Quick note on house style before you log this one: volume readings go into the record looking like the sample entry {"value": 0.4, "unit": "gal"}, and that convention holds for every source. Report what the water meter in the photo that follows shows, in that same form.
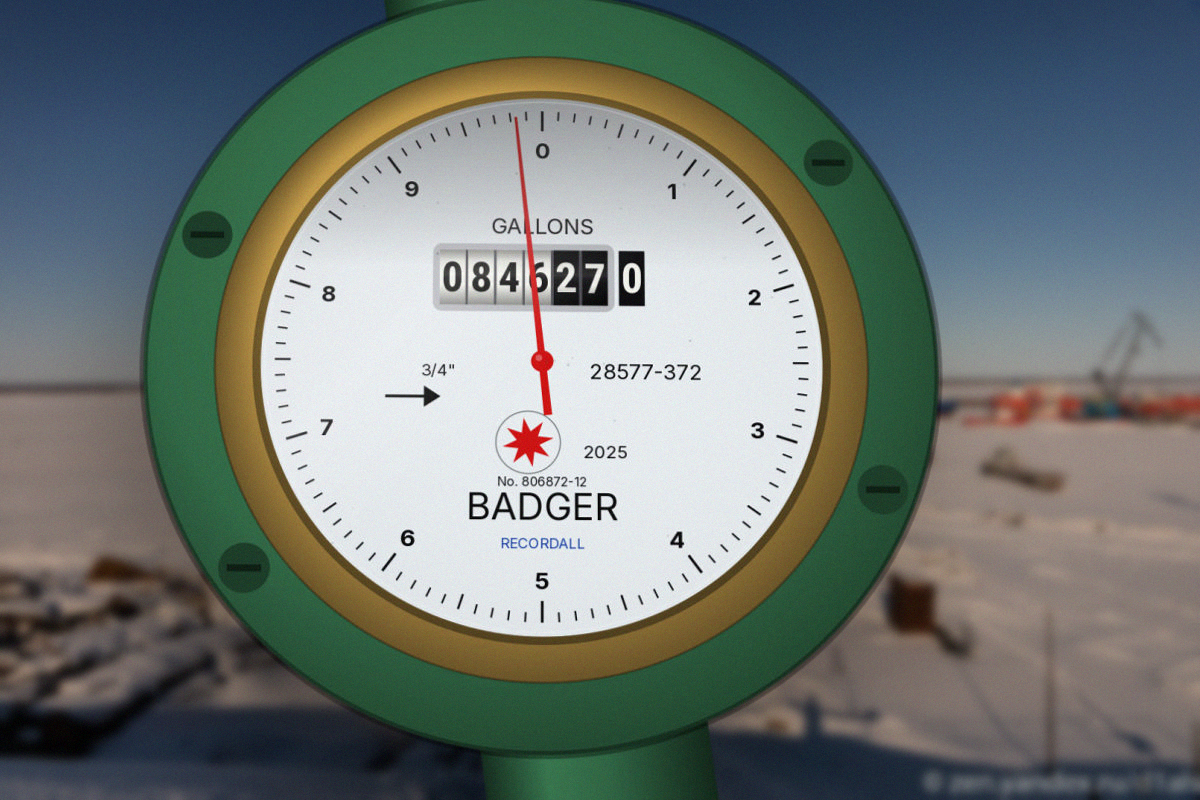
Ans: {"value": 846269.8, "unit": "gal"}
